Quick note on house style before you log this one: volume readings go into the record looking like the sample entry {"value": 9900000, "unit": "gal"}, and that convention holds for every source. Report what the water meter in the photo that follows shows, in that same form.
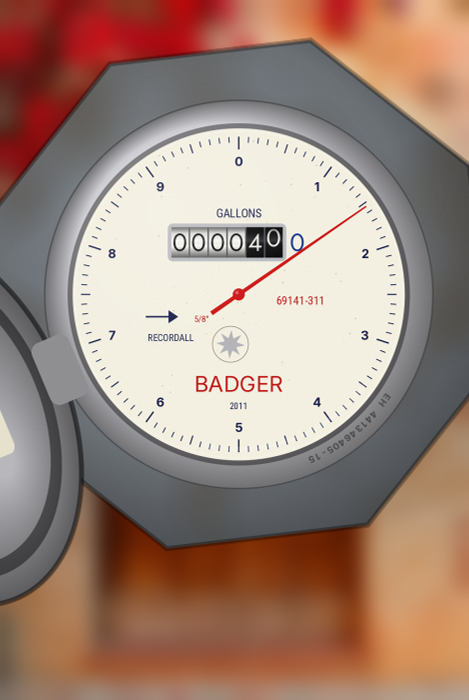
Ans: {"value": 401.5, "unit": "gal"}
